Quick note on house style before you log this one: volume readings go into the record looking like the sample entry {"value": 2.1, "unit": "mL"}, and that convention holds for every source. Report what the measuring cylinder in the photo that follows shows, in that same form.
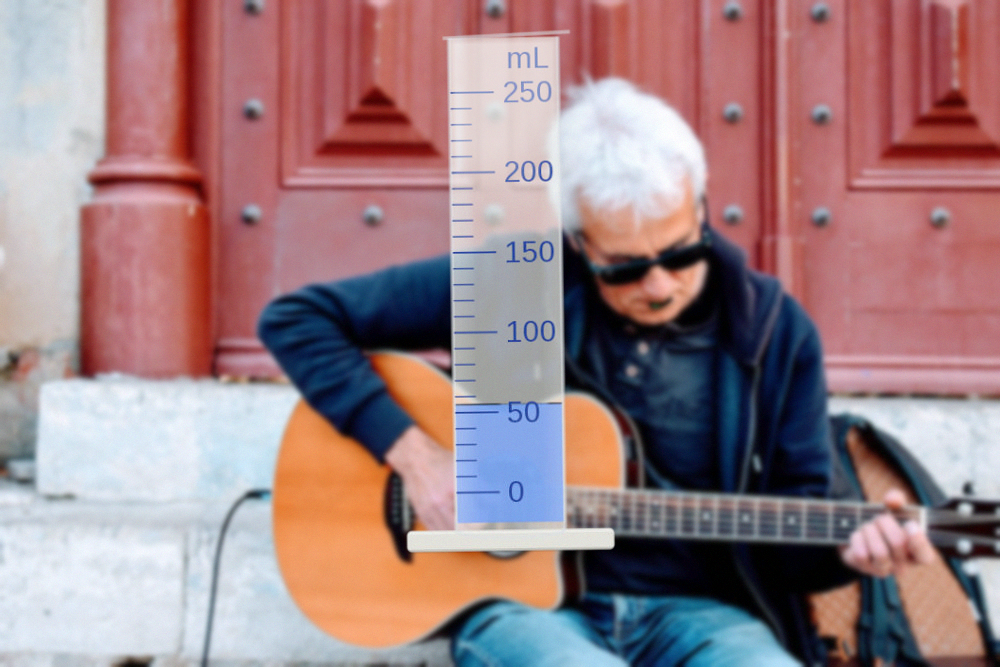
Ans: {"value": 55, "unit": "mL"}
